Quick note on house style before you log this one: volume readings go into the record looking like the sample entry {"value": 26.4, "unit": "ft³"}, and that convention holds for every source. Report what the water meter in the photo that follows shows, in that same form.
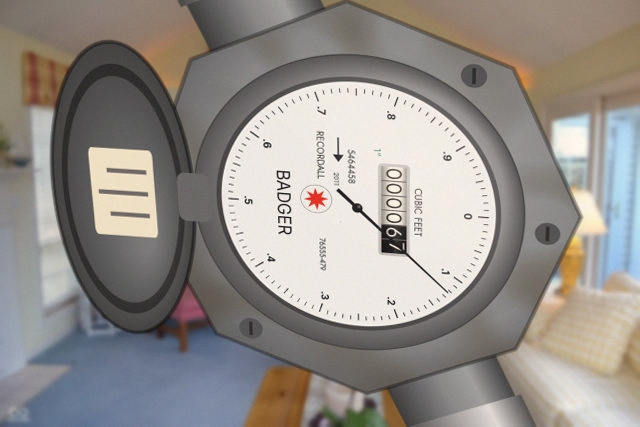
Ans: {"value": 67.12, "unit": "ft³"}
